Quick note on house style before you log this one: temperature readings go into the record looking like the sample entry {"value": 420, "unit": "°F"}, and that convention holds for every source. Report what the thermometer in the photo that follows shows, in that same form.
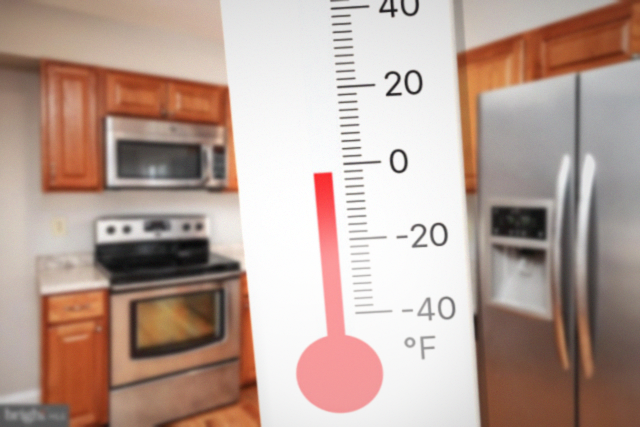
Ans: {"value": -2, "unit": "°F"}
